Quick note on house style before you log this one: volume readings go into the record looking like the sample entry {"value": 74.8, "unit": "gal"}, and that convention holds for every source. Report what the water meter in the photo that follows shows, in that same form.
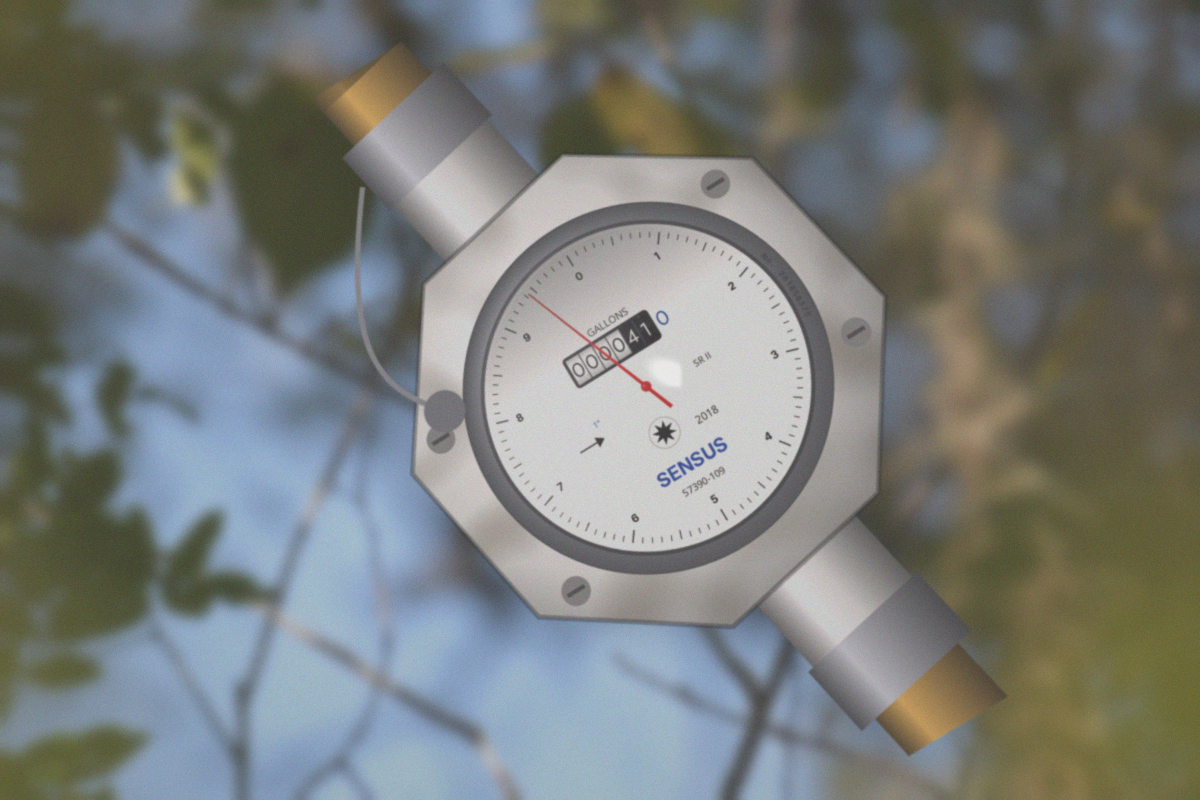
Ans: {"value": 409.4, "unit": "gal"}
